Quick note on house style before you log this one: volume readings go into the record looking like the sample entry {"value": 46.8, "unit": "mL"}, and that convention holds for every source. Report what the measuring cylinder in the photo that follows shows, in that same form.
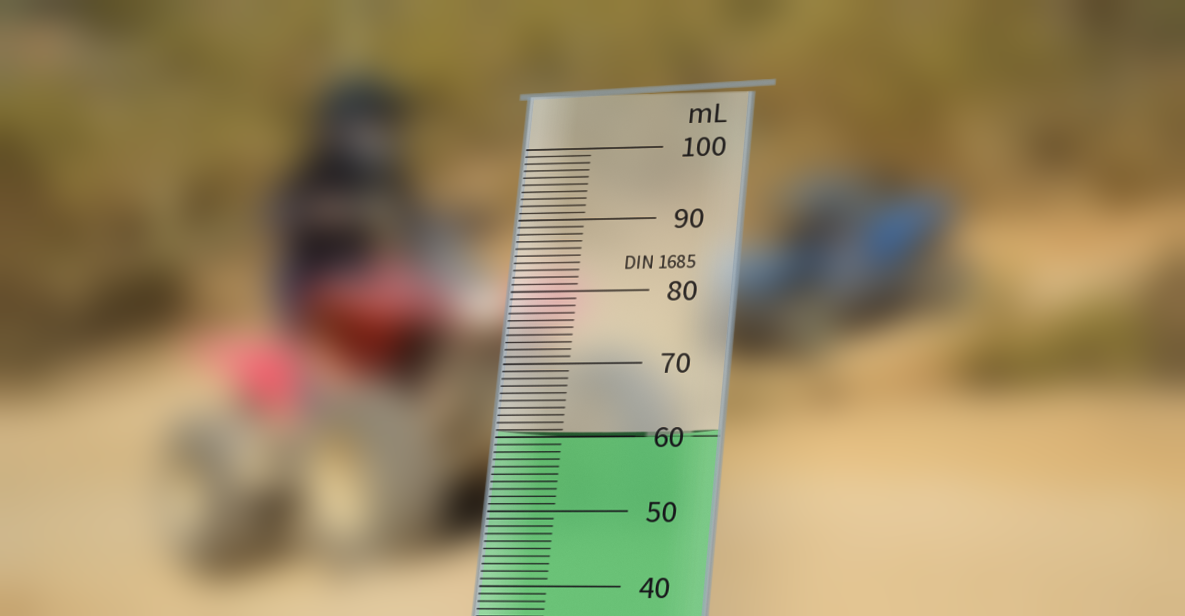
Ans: {"value": 60, "unit": "mL"}
